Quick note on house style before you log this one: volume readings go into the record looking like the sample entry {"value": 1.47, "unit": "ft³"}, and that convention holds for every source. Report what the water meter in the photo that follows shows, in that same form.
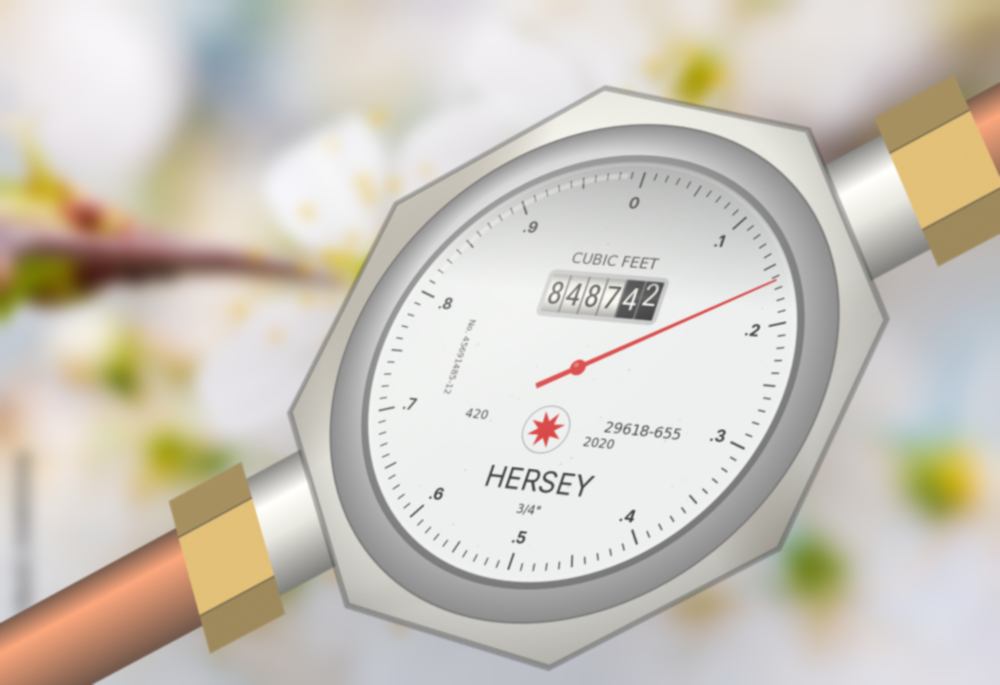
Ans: {"value": 848742.16, "unit": "ft³"}
